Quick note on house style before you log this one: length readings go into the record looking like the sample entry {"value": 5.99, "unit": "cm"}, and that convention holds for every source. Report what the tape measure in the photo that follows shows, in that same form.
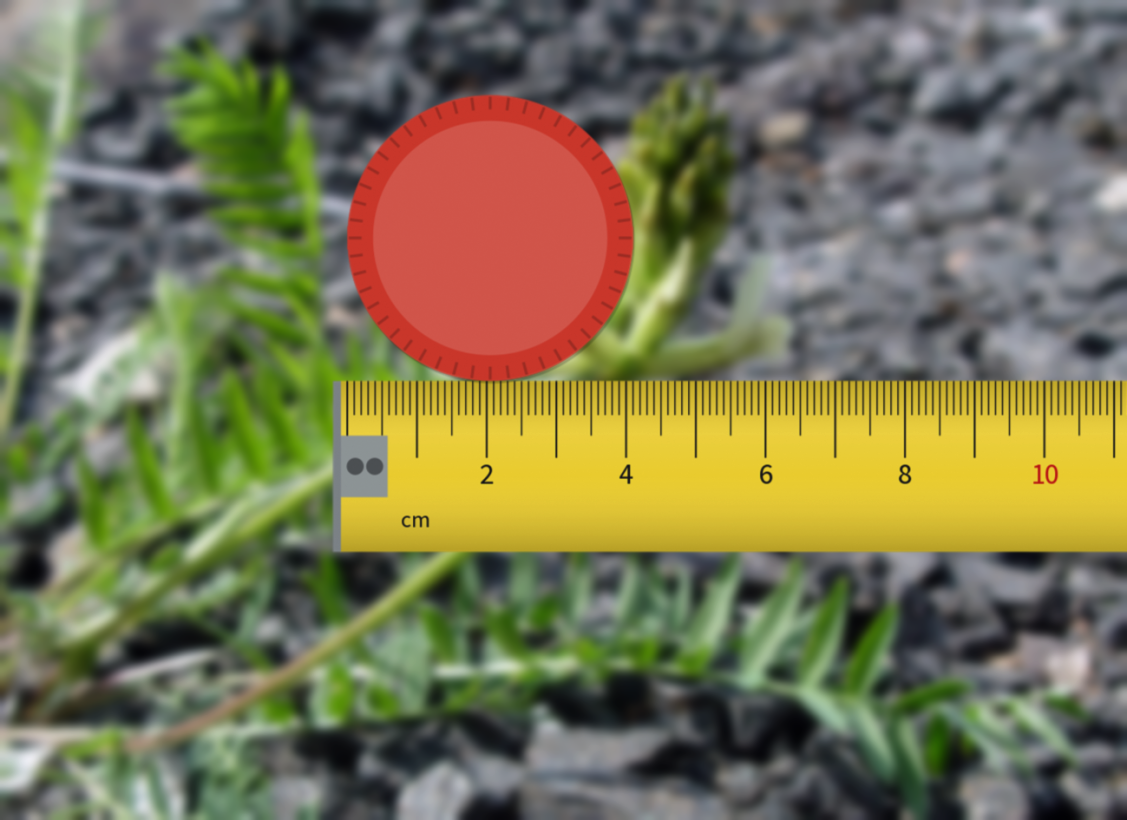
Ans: {"value": 4.1, "unit": "cm"}
